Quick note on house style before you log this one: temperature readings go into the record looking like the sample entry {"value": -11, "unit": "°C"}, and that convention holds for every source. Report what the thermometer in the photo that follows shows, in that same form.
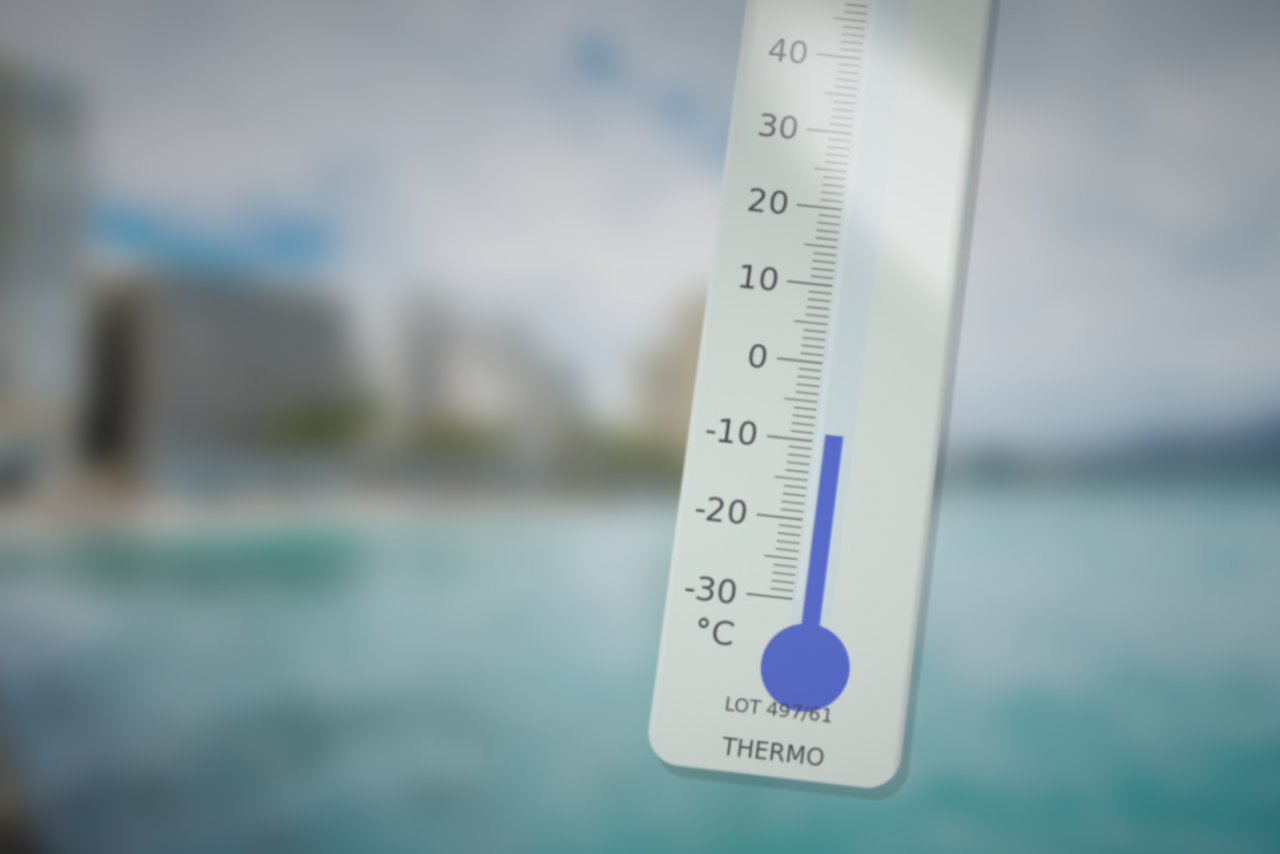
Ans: {"value": -9, "unit": "°C"}
